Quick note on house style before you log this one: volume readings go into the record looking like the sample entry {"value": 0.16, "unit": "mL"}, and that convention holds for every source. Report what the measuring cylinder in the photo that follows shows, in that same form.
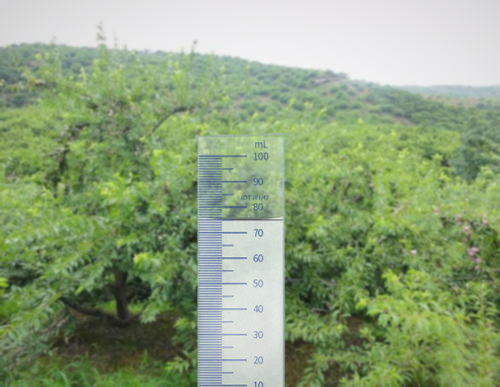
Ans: {"value": 75, "unit": "mL"}
